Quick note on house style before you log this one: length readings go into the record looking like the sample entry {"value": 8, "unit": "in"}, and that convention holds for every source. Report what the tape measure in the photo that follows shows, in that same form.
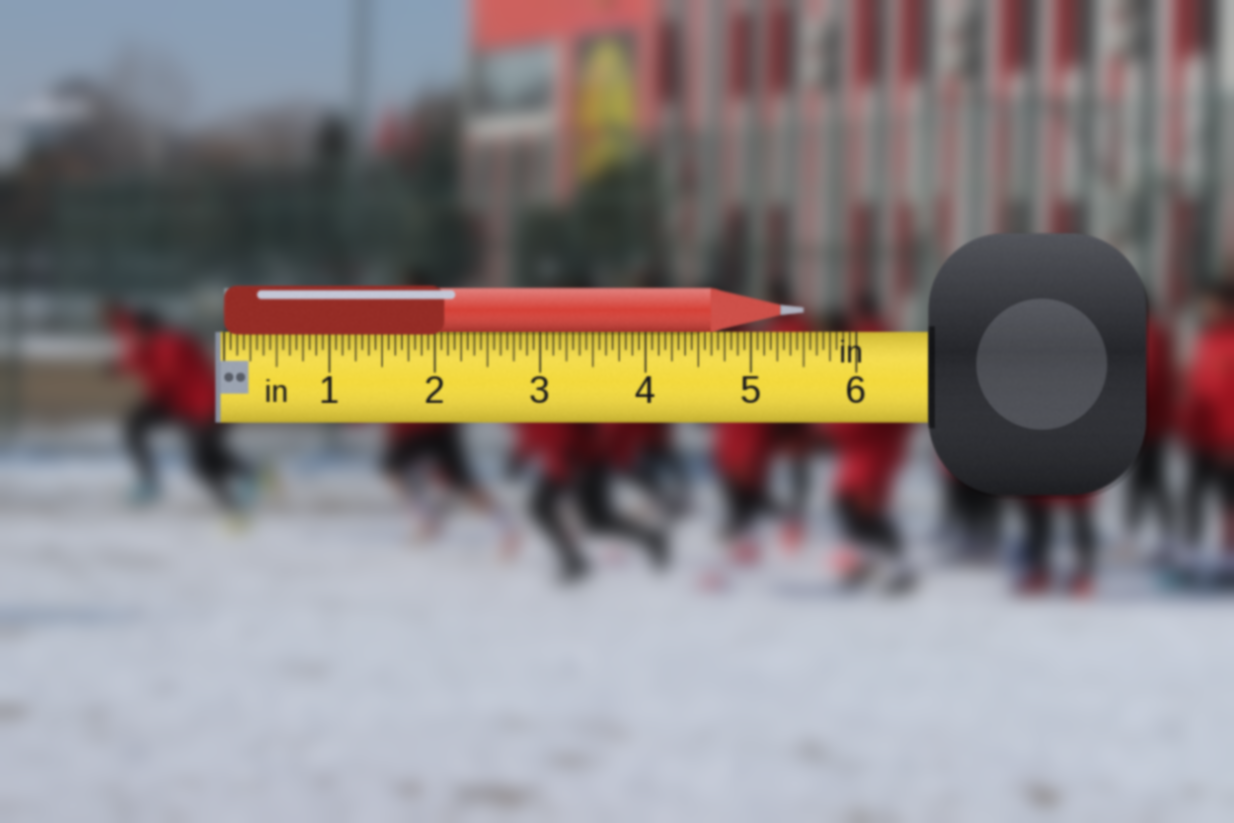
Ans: {"value": 5.5, "unit": "in"}
